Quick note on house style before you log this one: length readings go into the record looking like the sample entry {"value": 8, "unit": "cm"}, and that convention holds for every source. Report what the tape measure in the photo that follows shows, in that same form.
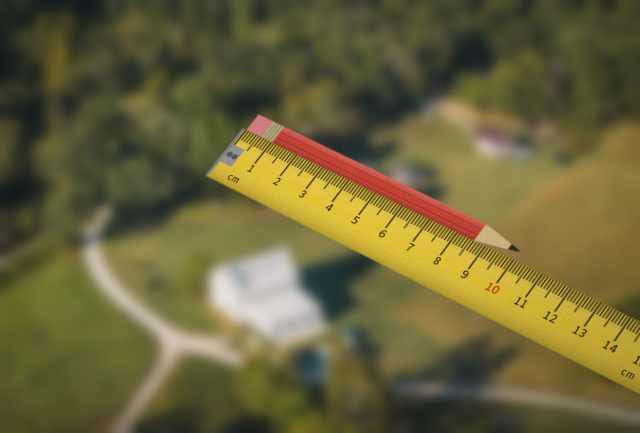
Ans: {"value": 10, "unit": "cm"}
